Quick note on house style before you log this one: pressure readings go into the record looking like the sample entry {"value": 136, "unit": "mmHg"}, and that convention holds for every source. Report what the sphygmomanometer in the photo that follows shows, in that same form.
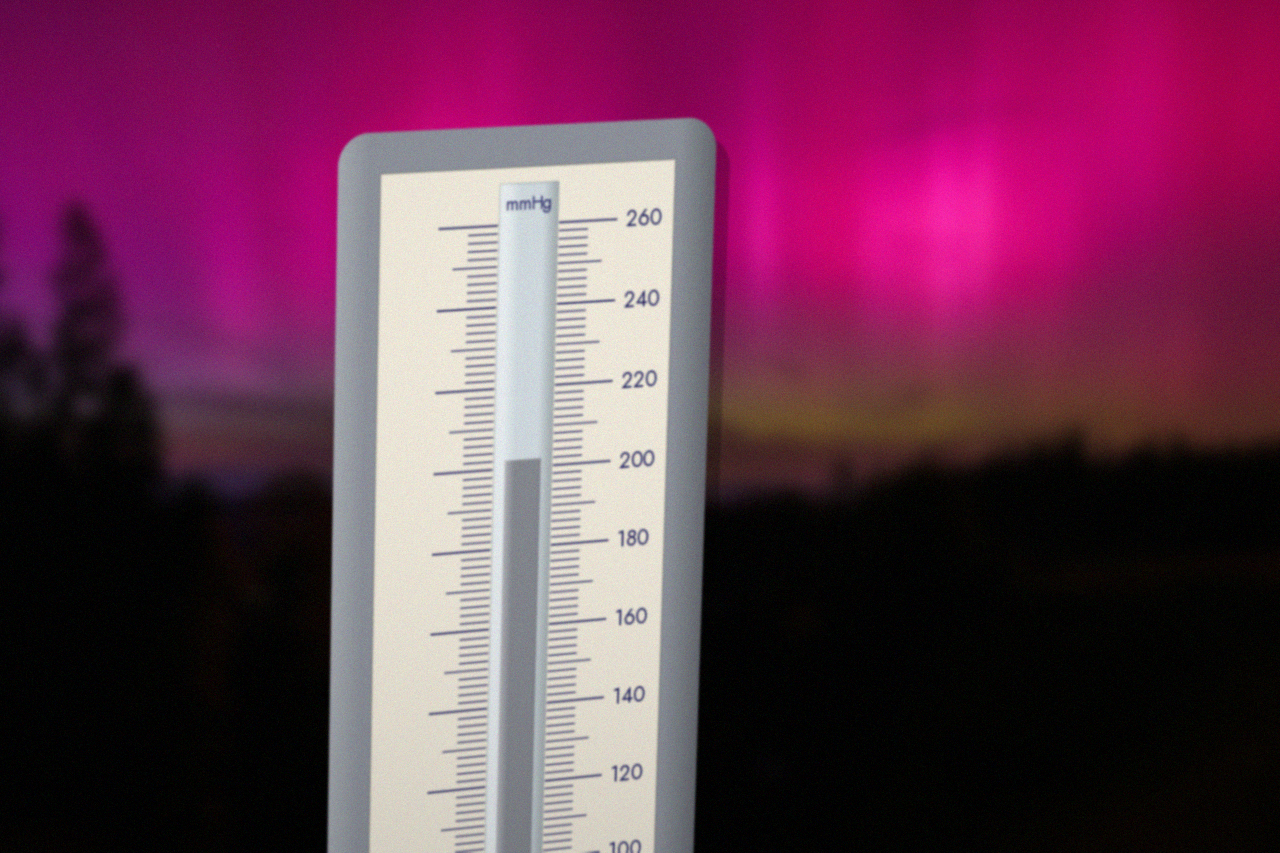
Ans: {"value": 202, "unit": "mmHg"}
